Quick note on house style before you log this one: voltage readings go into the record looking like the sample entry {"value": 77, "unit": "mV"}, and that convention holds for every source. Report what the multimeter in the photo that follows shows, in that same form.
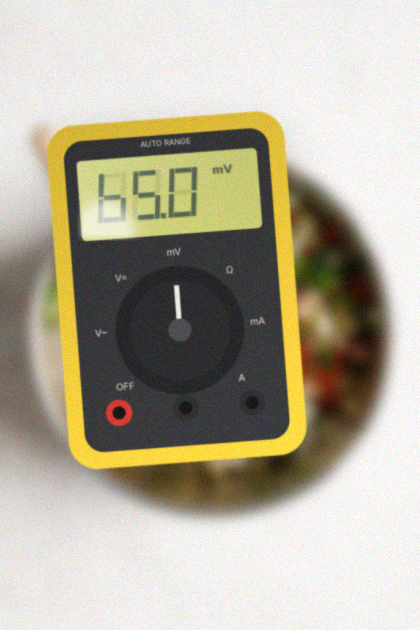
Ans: {"value": 65.0, "unit": "mV"}
